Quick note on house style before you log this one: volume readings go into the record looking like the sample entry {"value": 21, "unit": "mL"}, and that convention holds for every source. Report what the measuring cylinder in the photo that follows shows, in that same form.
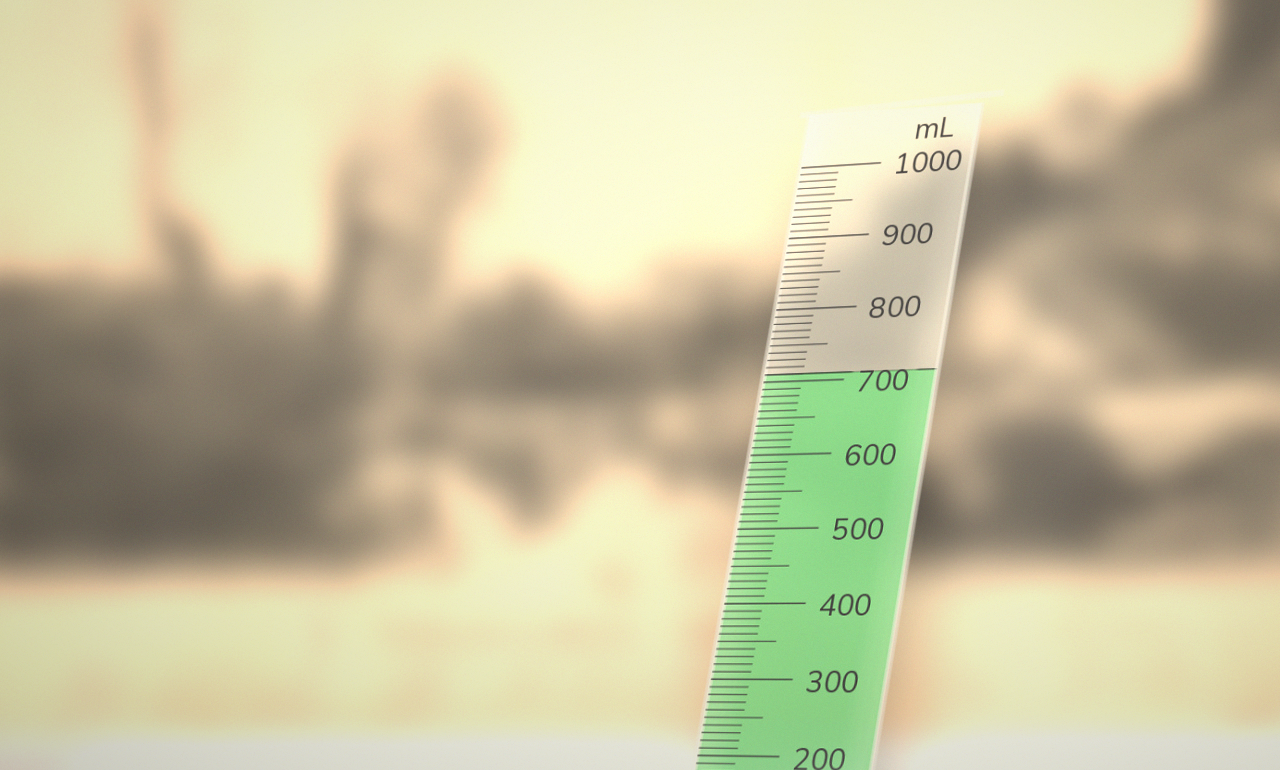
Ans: {"value": 710, "unit": "mL"}
